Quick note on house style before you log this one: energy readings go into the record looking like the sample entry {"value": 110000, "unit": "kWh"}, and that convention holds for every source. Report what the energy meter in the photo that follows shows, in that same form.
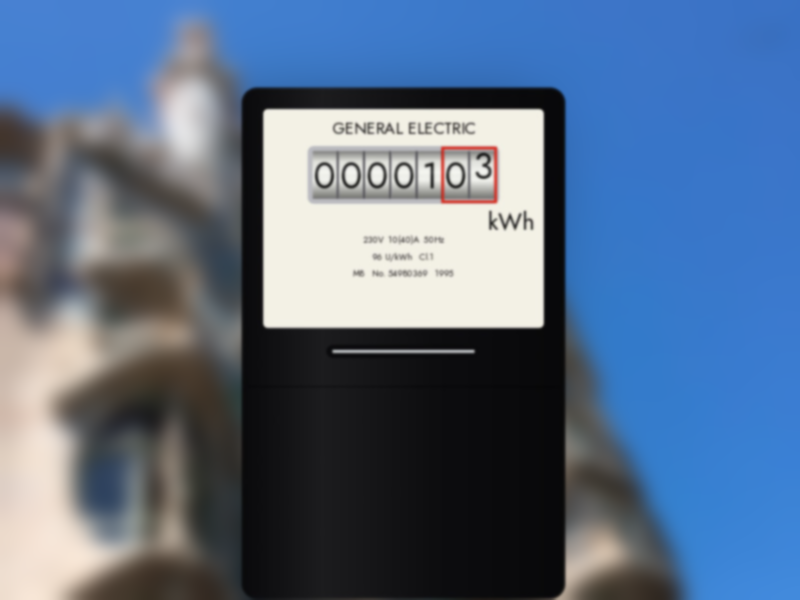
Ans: {"value": 1.03, "unit": "kWh"}
